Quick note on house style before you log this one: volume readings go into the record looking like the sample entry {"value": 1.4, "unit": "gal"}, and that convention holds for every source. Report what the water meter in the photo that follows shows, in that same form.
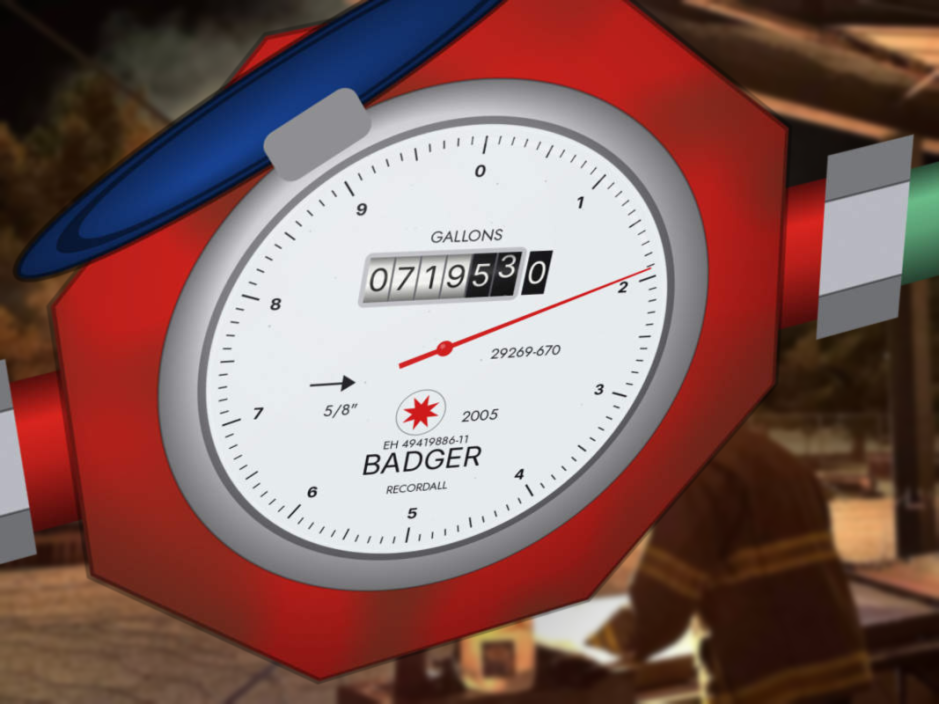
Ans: {"value": 719531.9, "unit": "gal"}
